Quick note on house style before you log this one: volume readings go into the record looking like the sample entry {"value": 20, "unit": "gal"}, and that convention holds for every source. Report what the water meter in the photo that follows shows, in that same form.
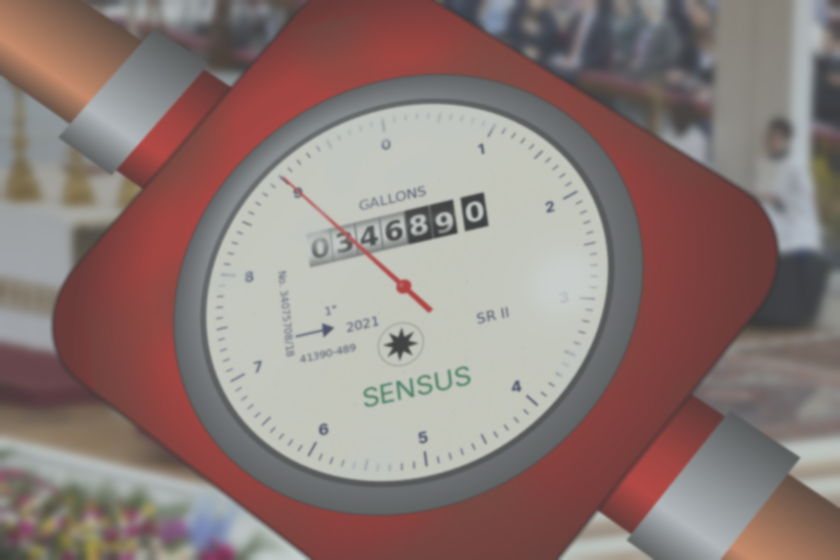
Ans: {"value": 346889.0, "unit": "gal"}
